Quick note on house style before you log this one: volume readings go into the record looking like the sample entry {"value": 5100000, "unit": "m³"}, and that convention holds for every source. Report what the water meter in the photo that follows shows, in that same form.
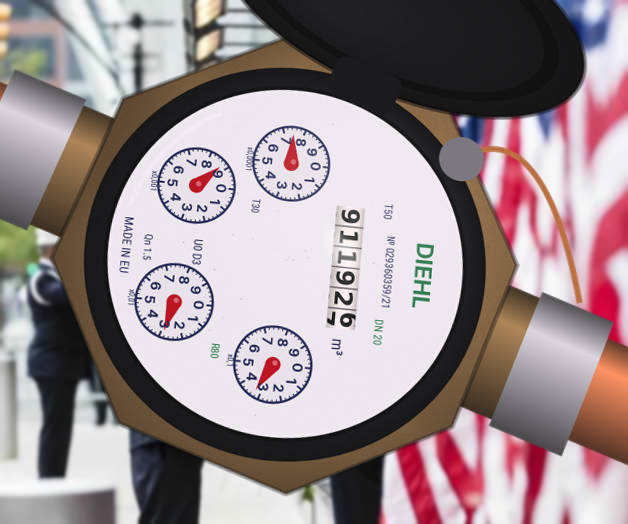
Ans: {"value": 911926.3287, "unit": "m³"}
